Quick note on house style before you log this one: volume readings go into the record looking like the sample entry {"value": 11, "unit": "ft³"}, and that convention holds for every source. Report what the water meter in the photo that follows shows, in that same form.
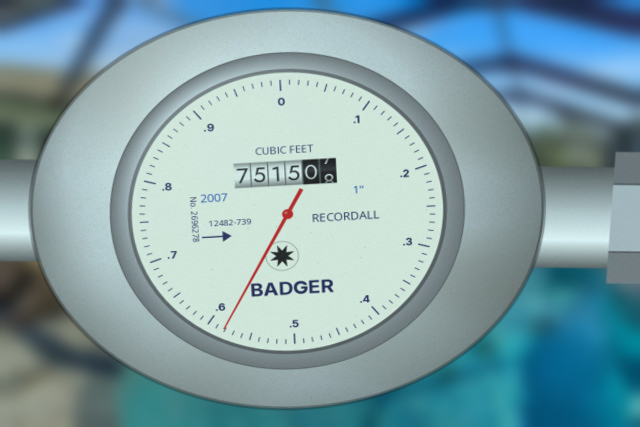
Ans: {"value": 751507.58, "unit": "ft³"}
